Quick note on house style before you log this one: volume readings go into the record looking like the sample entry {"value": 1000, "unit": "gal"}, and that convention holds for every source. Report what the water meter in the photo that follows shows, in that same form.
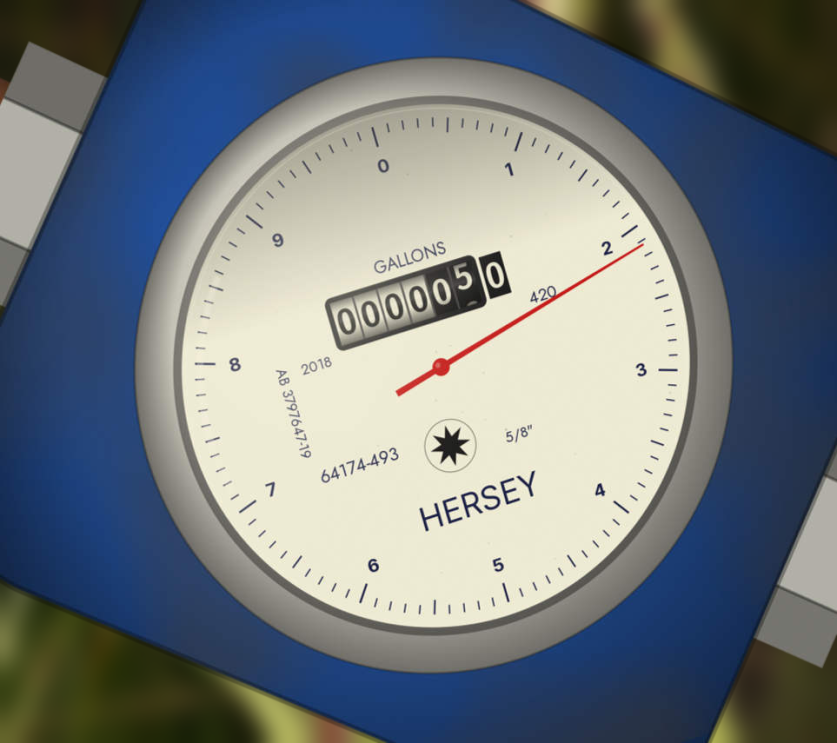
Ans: {"value": 52.1, "unit": "gal"}
